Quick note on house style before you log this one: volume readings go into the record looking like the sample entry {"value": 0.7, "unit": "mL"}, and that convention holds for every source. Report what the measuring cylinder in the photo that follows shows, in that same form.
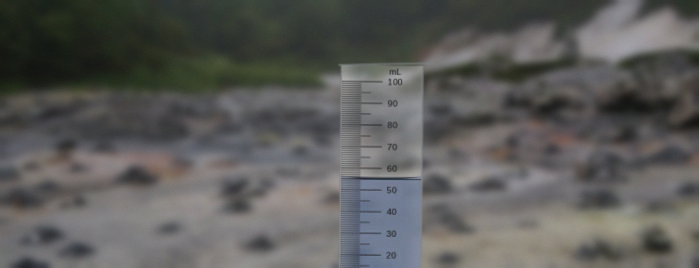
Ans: {"value": 55, "unit": "mL"}
